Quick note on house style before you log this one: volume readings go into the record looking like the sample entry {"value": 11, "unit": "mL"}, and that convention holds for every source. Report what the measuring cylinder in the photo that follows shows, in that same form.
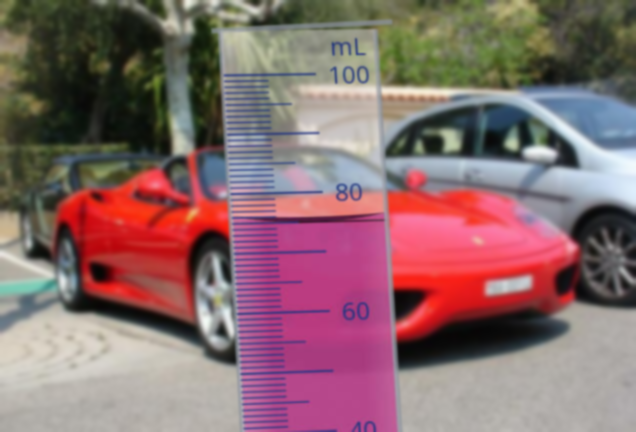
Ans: {"value": 75, "unit": "mL"}
